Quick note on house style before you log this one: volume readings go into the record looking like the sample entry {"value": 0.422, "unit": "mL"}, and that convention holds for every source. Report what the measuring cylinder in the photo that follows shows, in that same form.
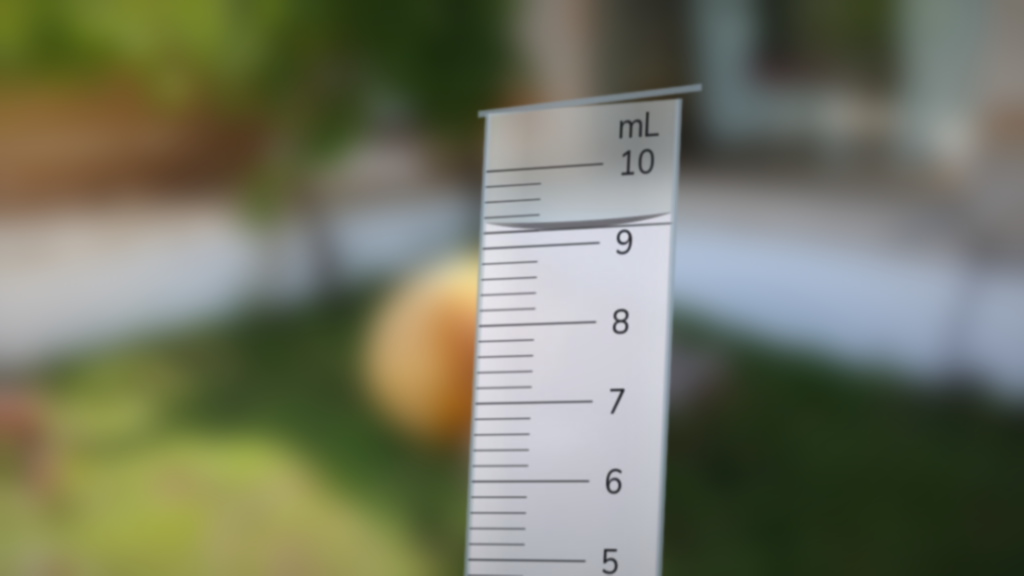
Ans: {"value": 9.2, "unit": "mL"}
